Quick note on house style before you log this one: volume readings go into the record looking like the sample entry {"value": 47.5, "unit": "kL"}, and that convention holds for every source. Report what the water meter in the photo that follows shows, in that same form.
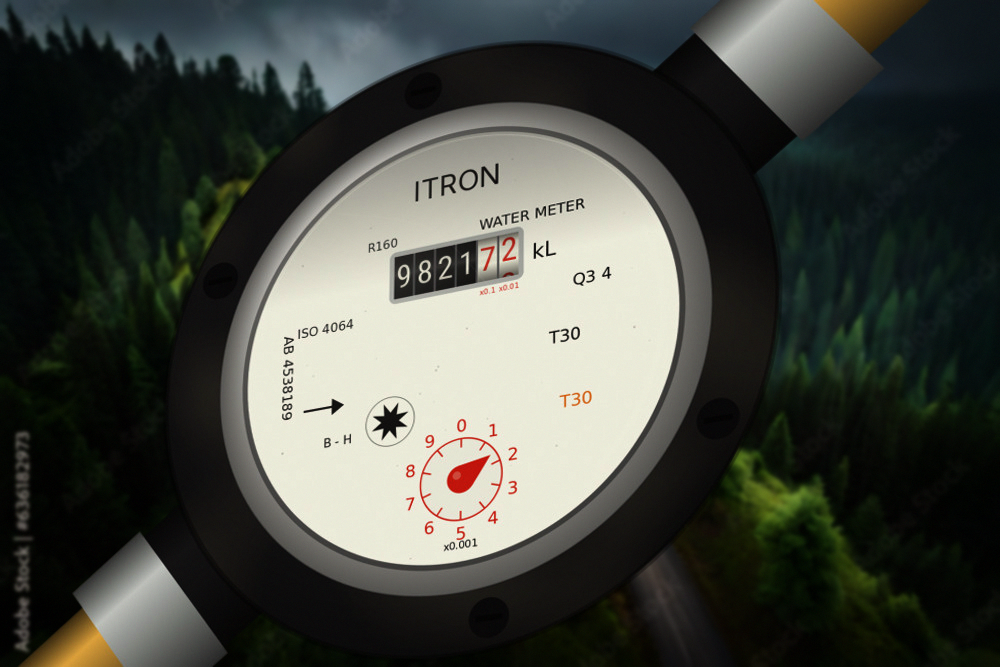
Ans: {"value": 9821.721, "unit": "kL"}
